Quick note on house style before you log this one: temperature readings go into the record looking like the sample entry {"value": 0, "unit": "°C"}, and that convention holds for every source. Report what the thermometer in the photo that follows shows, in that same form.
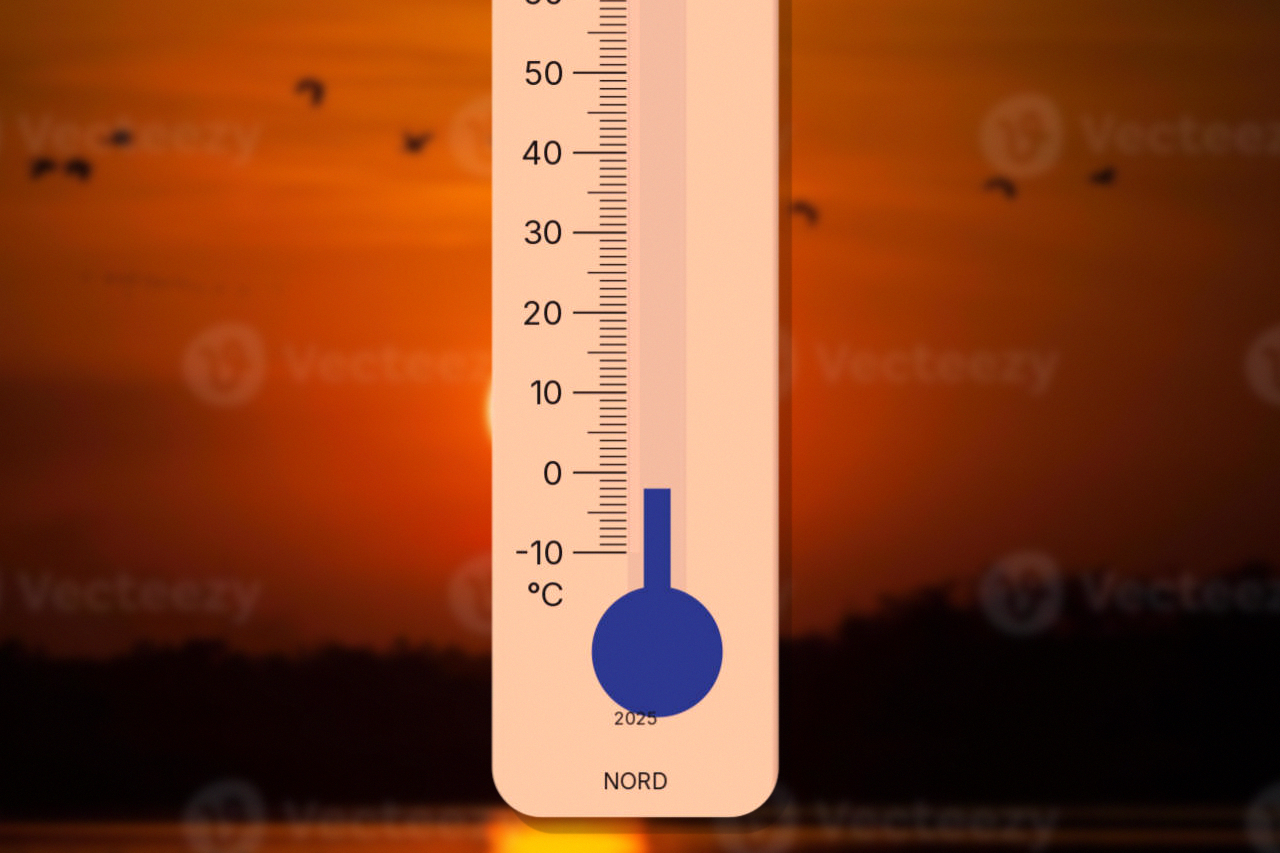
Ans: {"value": -2, "unit": "°C"}
